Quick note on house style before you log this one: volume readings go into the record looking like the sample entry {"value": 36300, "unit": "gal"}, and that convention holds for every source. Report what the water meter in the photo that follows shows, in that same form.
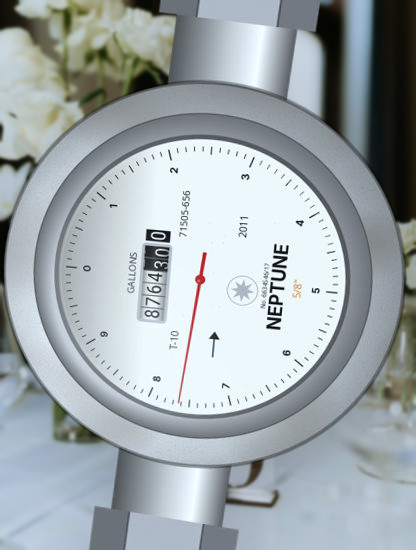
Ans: {"value": 8764297.6, "unit": "gal"}
